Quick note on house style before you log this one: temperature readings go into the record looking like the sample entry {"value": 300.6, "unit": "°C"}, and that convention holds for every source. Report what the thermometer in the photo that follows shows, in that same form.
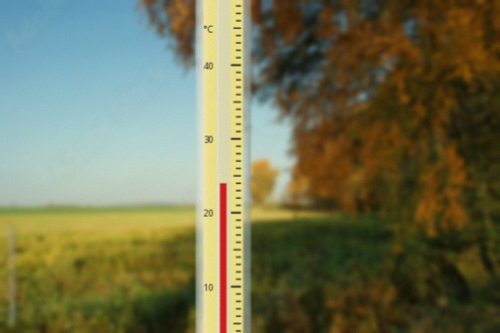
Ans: {"value": 24, "unit": "°C"}
